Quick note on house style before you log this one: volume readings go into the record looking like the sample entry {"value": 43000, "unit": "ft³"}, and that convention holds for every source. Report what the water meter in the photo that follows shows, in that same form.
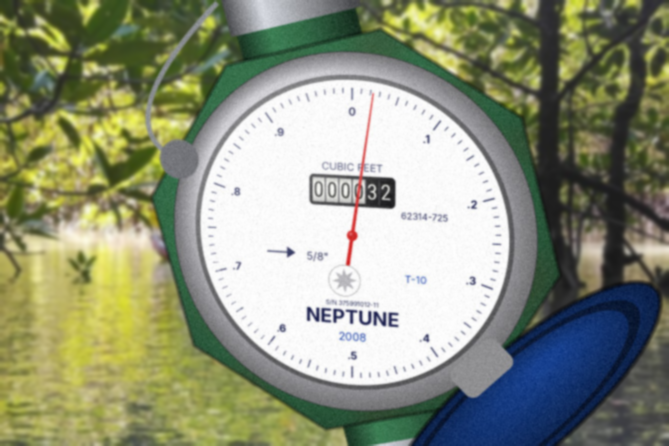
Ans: {"value": 32.02, "unit": "ft³"}
